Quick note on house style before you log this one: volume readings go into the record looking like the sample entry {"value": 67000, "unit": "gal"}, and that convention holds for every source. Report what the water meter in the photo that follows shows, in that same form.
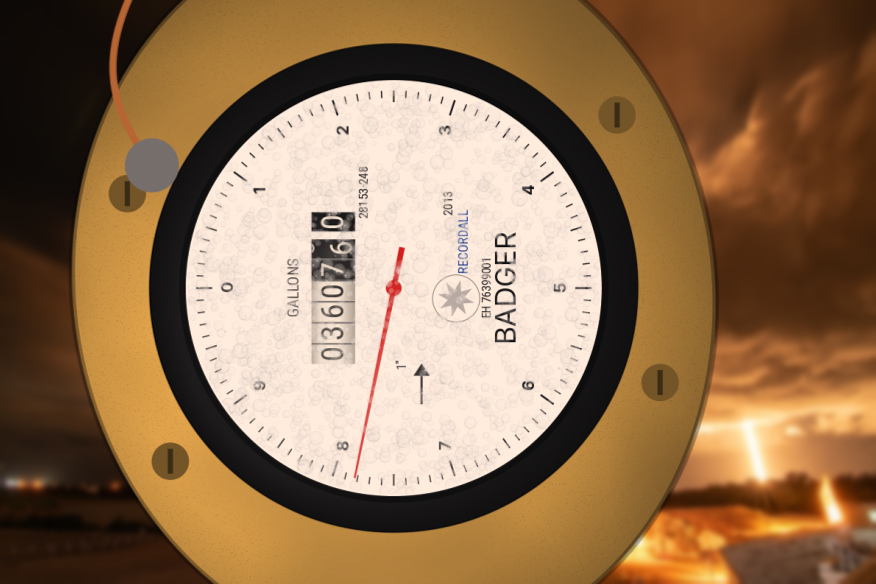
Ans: {"value": 360757.8, "unit": "gal"}
